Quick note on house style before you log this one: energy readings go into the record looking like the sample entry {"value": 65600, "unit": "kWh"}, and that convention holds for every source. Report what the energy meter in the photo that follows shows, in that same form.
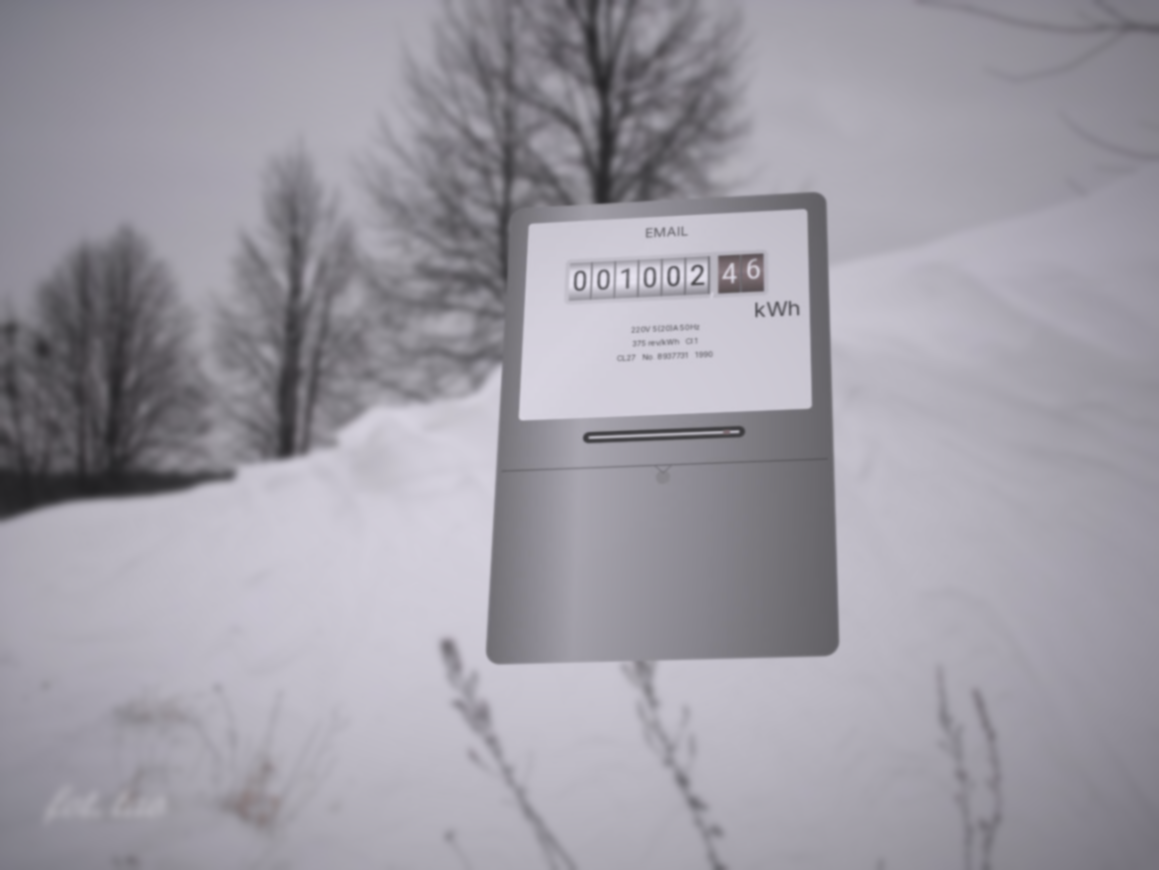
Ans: {"value": 1002.46, "unit": "kWh"}
